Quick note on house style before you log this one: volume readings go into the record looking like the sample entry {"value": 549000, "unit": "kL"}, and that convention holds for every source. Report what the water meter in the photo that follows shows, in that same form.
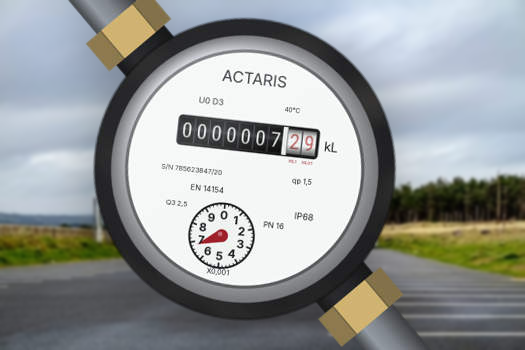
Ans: {"value": 7.296, "unit": "kL"}
